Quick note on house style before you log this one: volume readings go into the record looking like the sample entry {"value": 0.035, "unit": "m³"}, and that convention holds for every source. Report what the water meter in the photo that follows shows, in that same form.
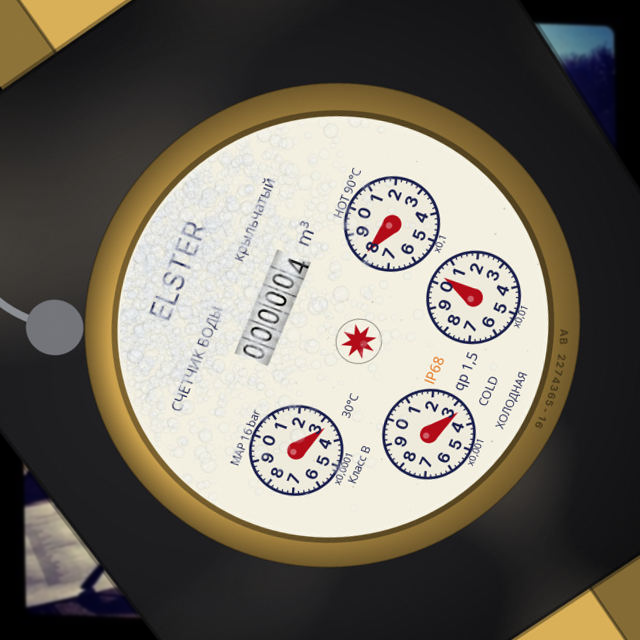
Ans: {"value": 3.8033, "unit": "m³"}
